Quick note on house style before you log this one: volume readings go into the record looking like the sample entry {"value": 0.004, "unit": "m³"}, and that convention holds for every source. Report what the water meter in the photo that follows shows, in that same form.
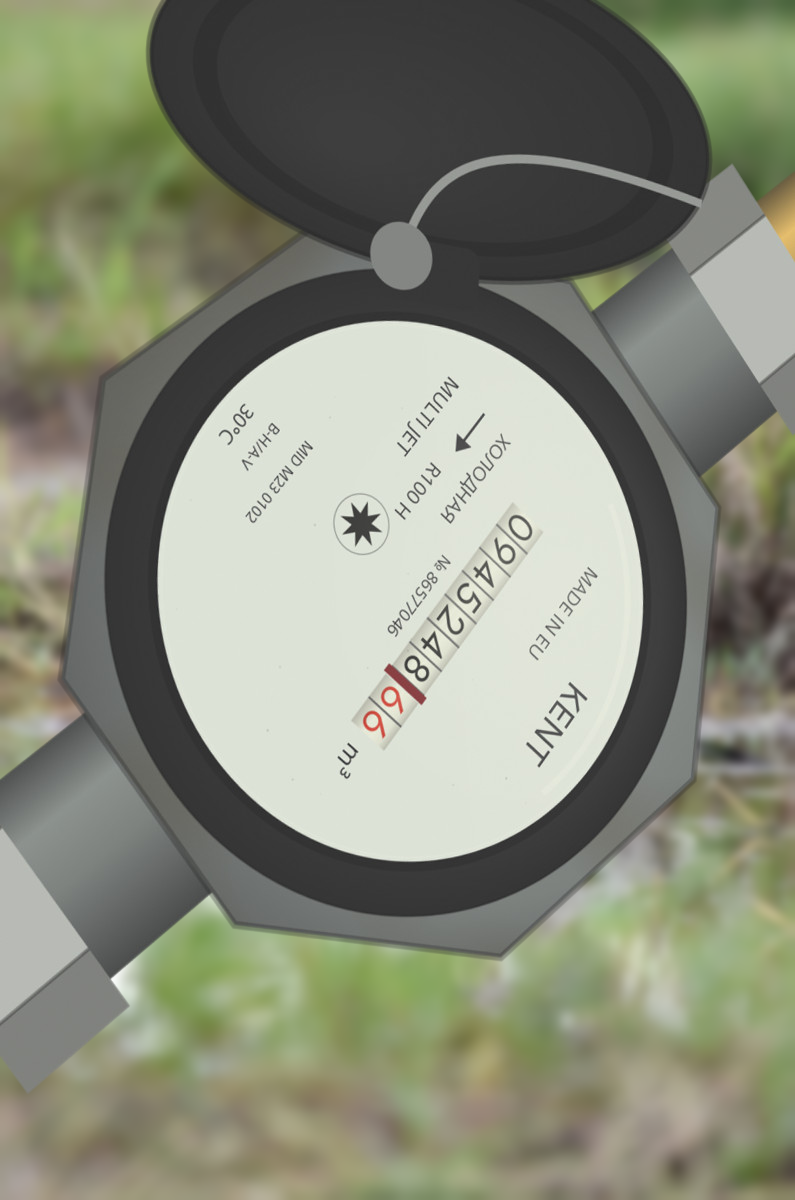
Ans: {"value": 945248.66, "unit": "m³"}
